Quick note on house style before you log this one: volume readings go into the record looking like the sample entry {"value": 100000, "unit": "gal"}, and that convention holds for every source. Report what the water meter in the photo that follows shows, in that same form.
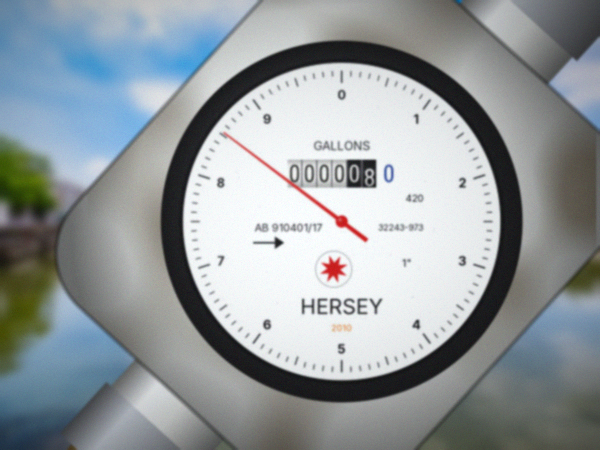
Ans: {"value": 78.5, "unit": "gal"}
